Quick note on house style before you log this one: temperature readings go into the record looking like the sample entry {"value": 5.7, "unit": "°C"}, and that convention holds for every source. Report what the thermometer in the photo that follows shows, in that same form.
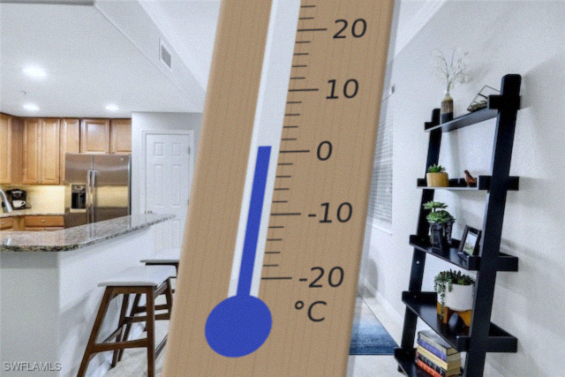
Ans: {"value": 1, "unit": "°C"}
